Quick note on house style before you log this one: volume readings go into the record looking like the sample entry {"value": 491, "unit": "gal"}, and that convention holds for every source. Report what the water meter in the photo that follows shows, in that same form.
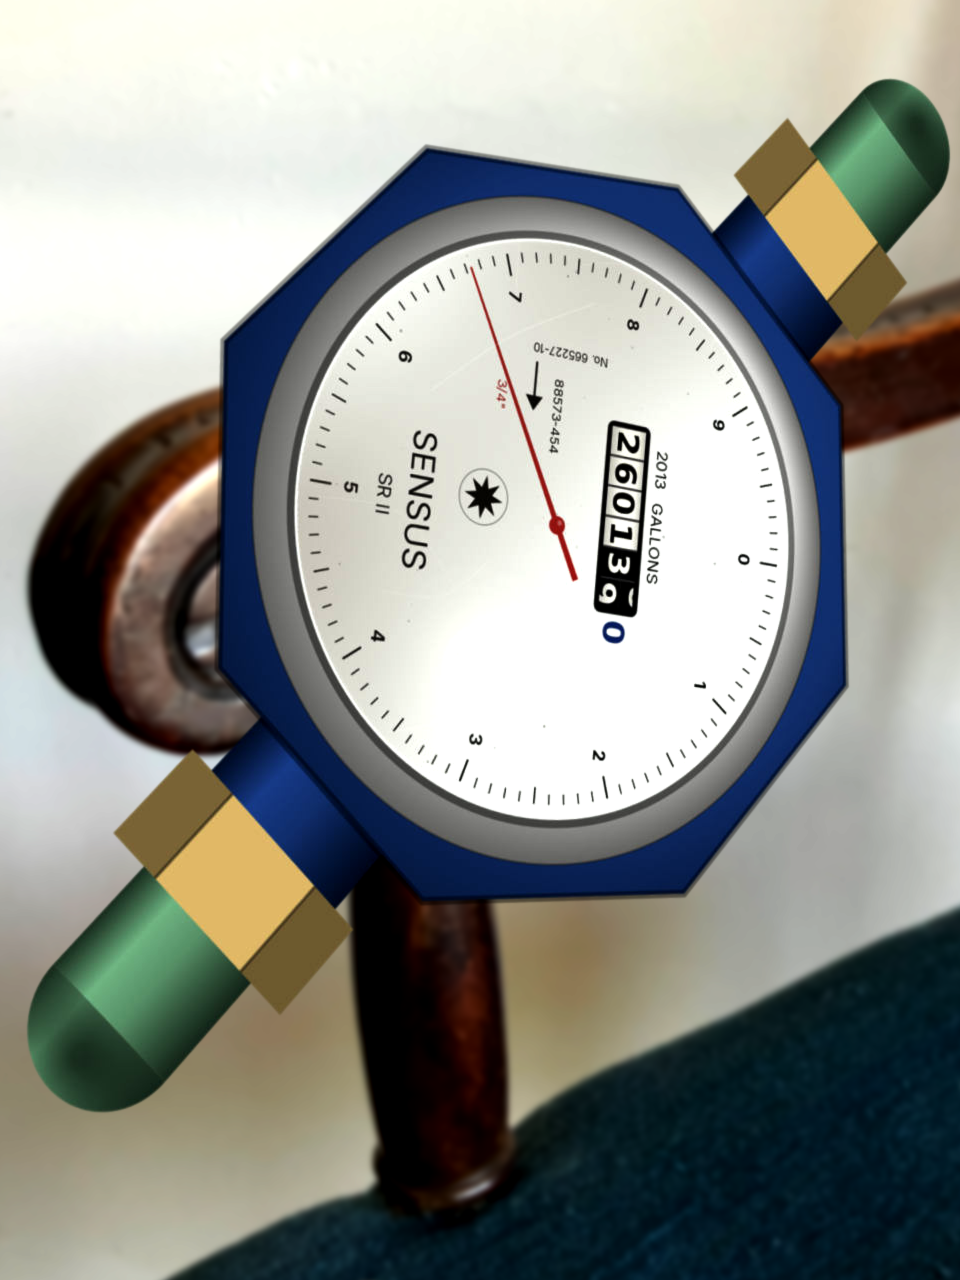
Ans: {"value": 2601386.7, "unit": "gal"}
